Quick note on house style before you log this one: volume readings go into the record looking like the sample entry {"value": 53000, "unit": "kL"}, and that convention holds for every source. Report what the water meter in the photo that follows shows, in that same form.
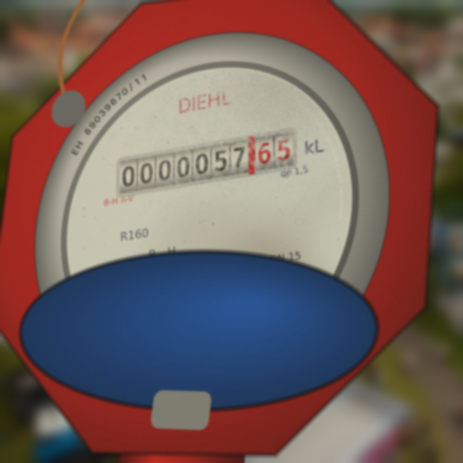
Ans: {"value": 57.65, "unit": "kL"}
